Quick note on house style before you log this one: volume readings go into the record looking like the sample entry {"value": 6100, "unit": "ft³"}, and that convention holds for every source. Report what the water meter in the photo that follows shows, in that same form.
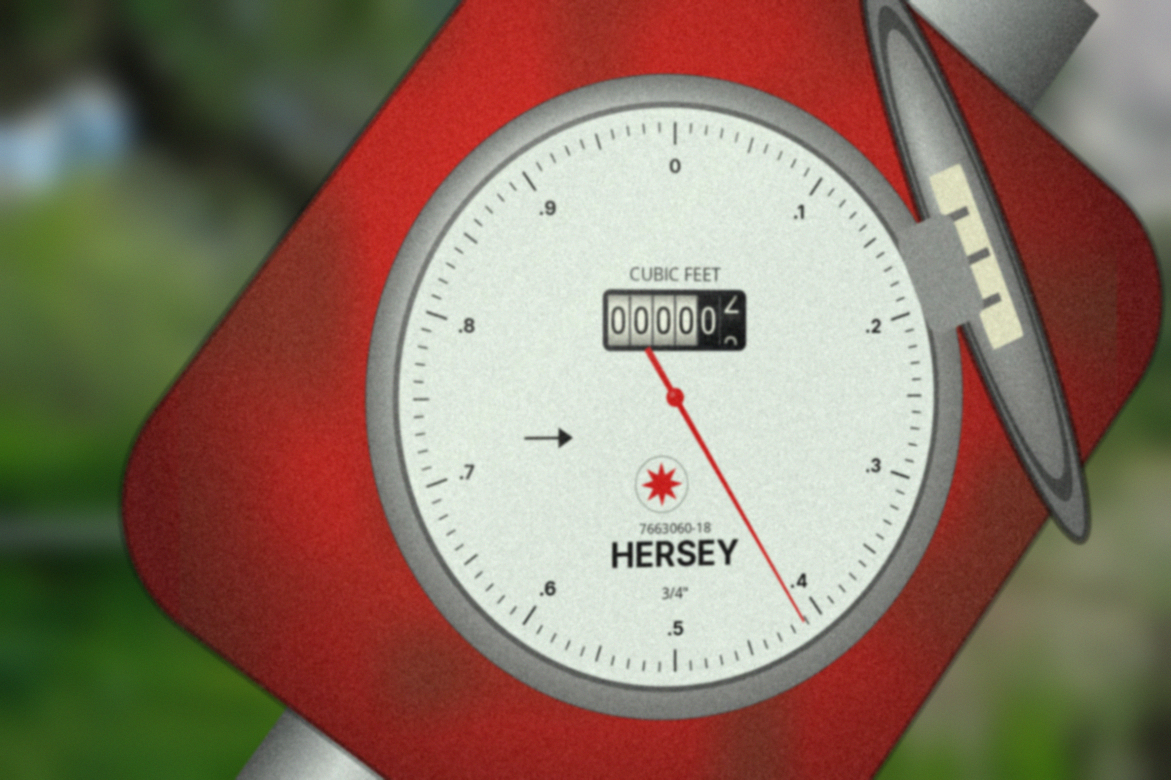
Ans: {"value": 2.41, "unit": "ft³"}
